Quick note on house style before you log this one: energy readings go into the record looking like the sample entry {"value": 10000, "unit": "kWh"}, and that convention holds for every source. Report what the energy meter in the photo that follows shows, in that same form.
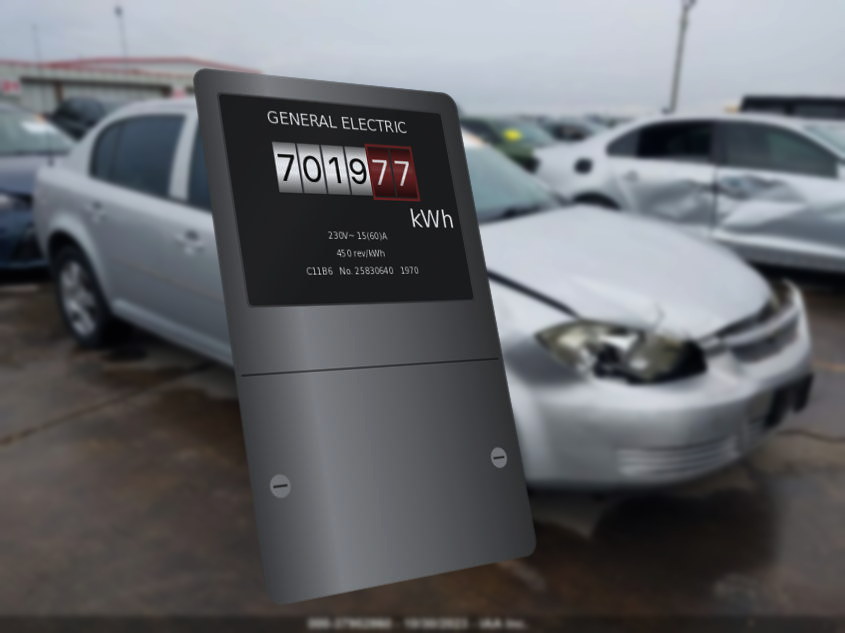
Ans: {"value": 7019.77, "unit": "kWh"}
